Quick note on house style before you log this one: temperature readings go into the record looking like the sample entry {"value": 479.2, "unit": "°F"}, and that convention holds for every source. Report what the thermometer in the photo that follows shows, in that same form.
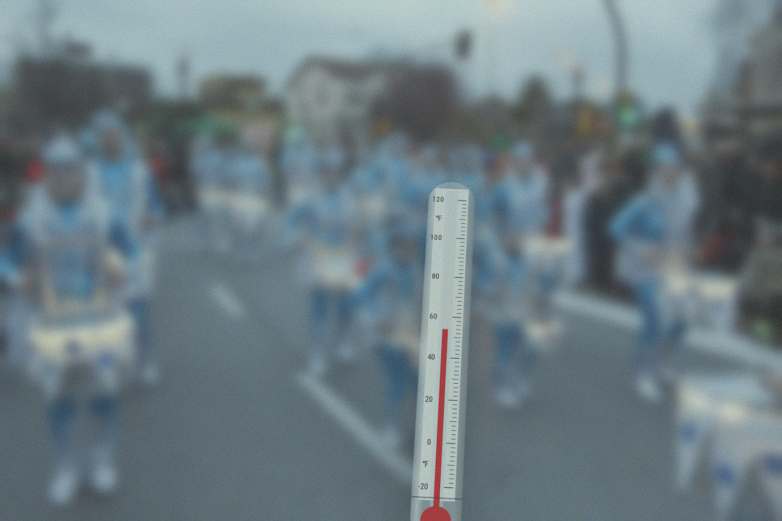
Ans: {"value": 54, "unit": "°F"}
